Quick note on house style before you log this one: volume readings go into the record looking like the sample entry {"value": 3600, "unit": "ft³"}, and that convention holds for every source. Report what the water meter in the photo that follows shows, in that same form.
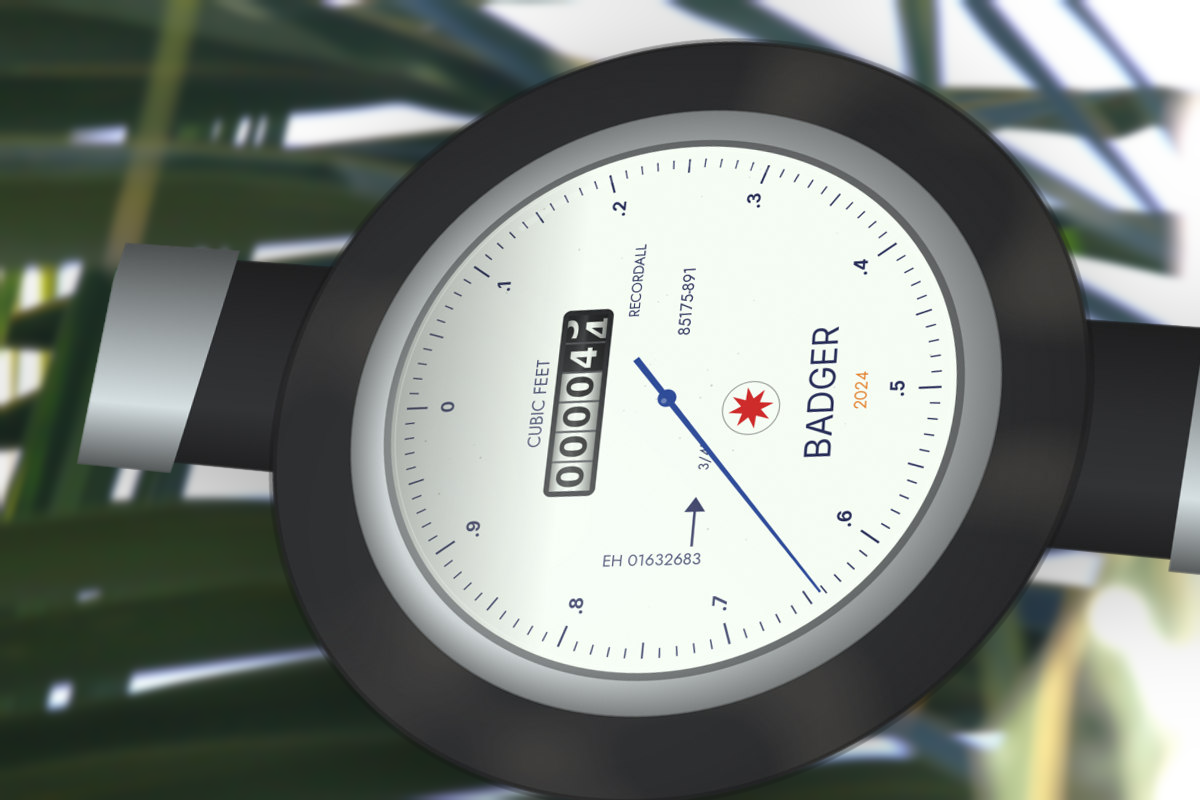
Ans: {"value": 43.64, "unit": "ft³"}
